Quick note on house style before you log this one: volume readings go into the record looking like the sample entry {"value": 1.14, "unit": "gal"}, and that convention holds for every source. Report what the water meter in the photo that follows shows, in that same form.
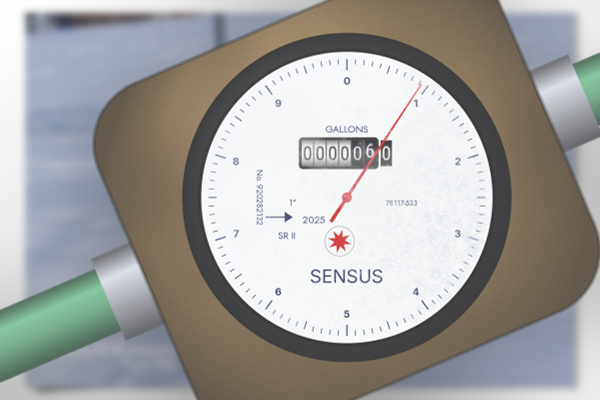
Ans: {"value": 60.9, "unit": "gal"}
